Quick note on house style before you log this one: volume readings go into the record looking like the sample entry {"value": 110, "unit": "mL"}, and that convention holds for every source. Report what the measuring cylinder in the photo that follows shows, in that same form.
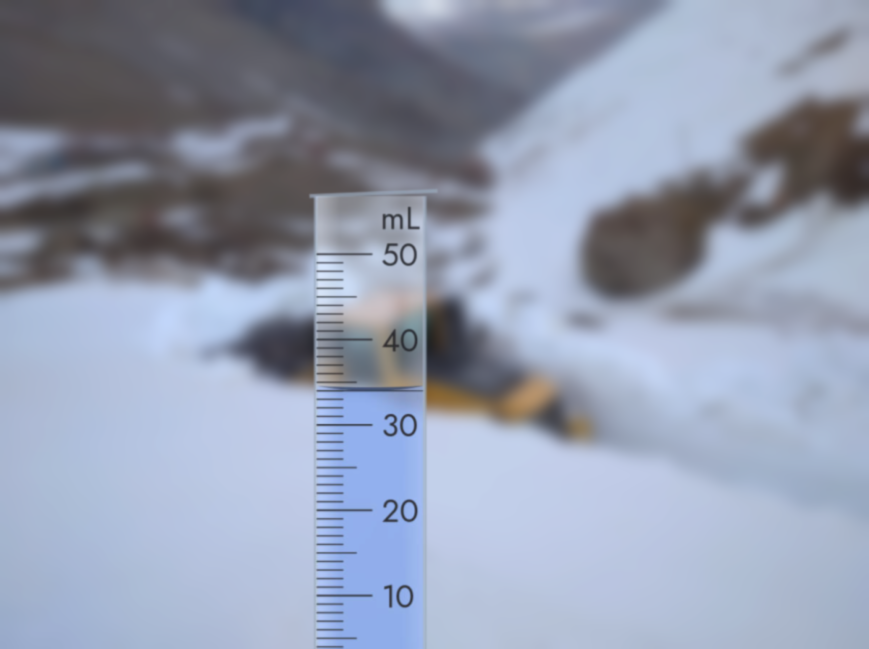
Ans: {"value": 34, "unit": "mL"}
